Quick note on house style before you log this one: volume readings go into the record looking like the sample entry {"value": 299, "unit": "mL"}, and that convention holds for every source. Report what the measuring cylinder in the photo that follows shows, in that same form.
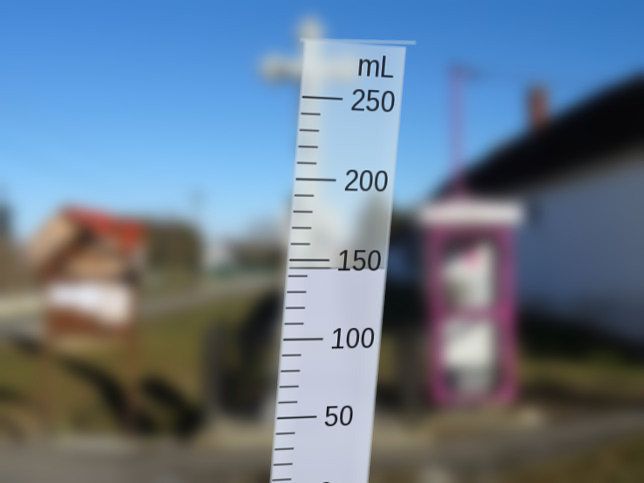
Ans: {"value": 145, "unit": "mL"}
